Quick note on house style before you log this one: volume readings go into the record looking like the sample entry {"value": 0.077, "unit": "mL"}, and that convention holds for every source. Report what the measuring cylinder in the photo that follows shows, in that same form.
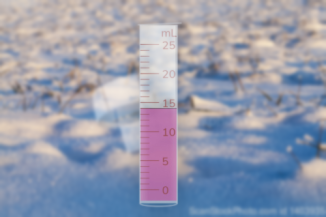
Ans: {"value": 14, "unit": "mL"}
